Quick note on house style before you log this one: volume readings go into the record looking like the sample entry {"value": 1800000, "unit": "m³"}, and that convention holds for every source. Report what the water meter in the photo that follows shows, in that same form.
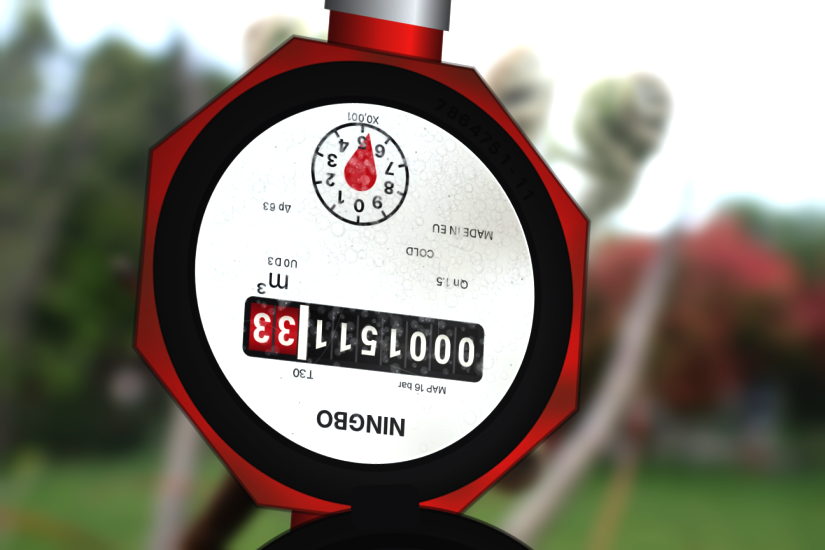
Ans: {"value": 1511.335, "unit": "m³"}
